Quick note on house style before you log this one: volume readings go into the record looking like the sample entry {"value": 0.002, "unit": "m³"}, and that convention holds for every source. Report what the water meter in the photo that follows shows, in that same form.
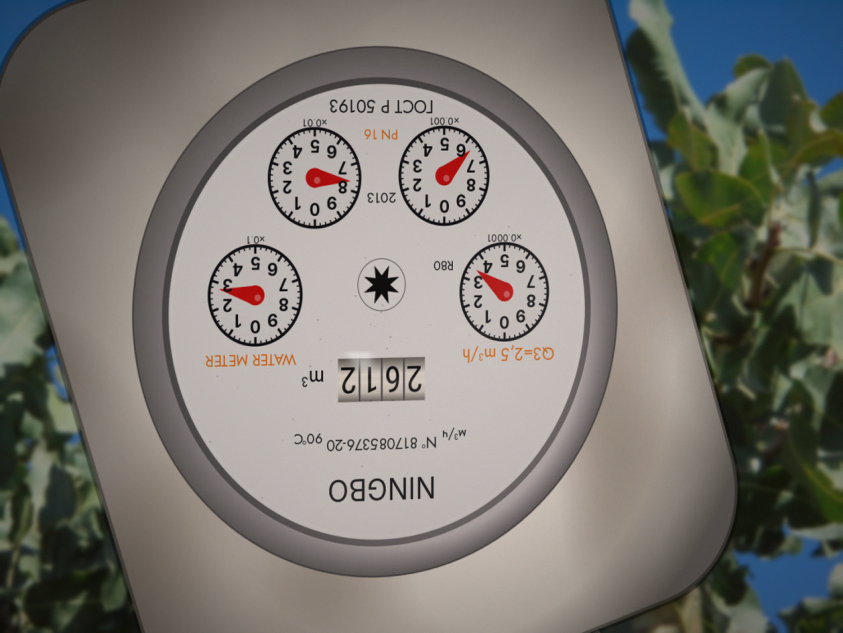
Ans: {"value": 2612.2763, "unit": "m³"}
